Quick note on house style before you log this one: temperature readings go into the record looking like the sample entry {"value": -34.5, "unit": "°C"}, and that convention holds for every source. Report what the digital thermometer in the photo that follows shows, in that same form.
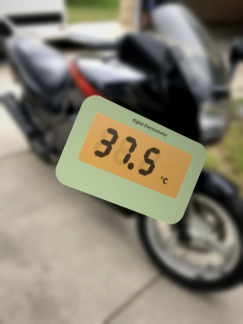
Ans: {"value": 37.5, "unit": "°C"}
